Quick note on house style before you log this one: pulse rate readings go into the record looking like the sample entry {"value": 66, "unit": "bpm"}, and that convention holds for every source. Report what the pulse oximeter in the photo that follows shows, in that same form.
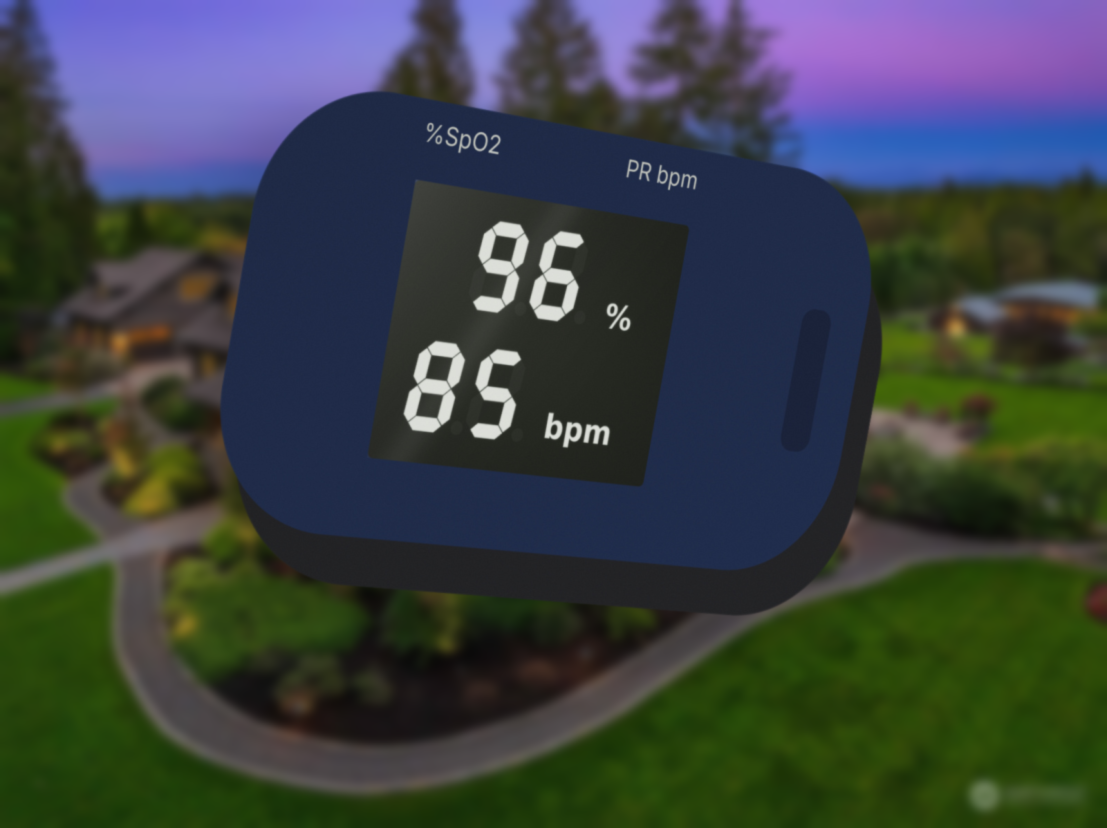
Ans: {"value": 85, "unit": "bpm"}
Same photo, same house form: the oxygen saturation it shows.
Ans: {"value": 96, "unit": "%"}
